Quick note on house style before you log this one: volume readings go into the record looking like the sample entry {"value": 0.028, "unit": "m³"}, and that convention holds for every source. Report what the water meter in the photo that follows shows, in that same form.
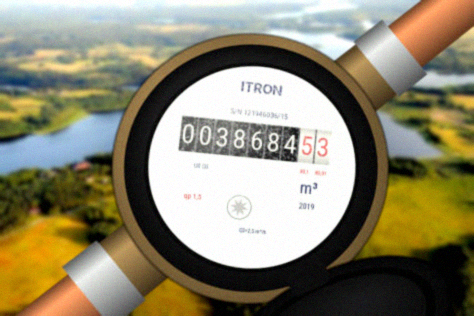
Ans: {"value": 38684.53, "unit": "m³"}
